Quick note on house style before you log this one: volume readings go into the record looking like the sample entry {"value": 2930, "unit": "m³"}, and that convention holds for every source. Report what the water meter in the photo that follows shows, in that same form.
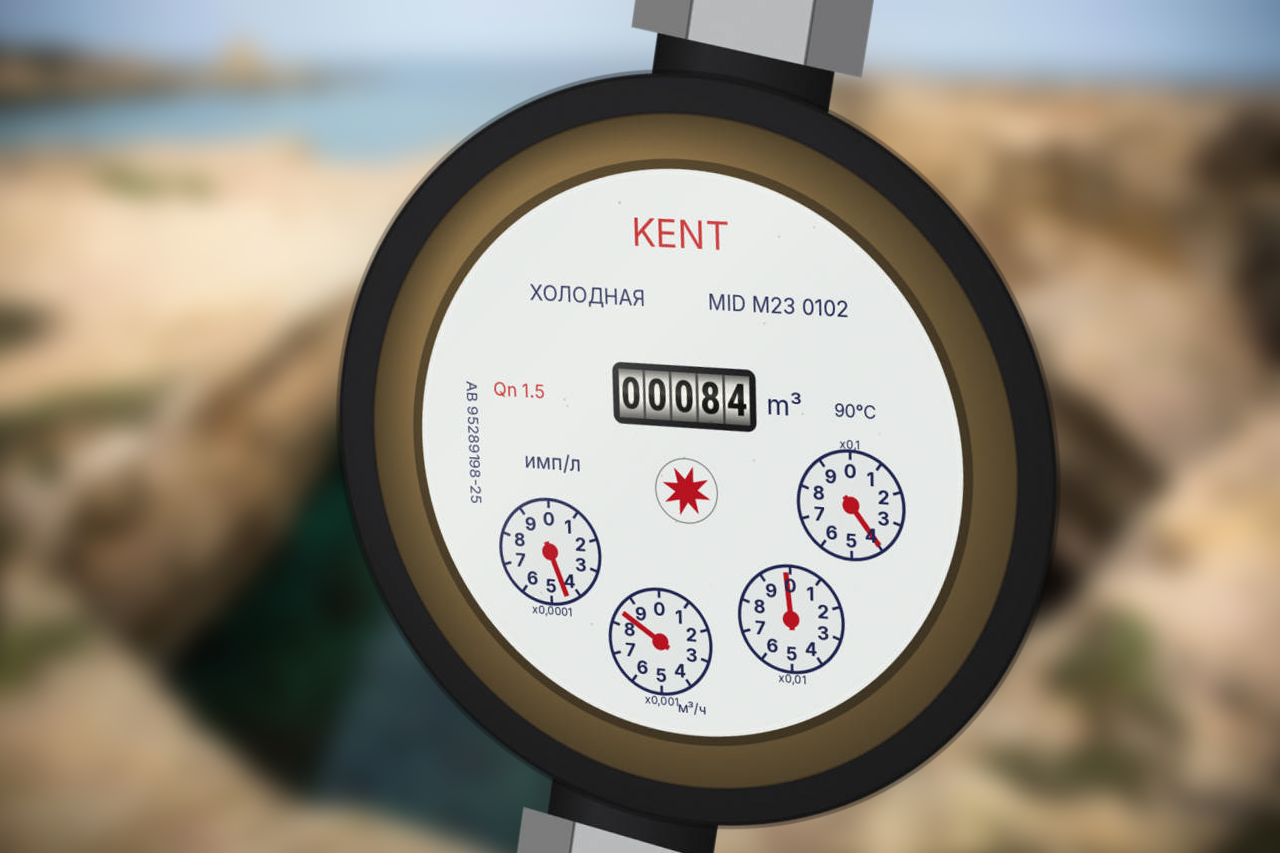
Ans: {"value": 84.3984, "unit": "m³"}
